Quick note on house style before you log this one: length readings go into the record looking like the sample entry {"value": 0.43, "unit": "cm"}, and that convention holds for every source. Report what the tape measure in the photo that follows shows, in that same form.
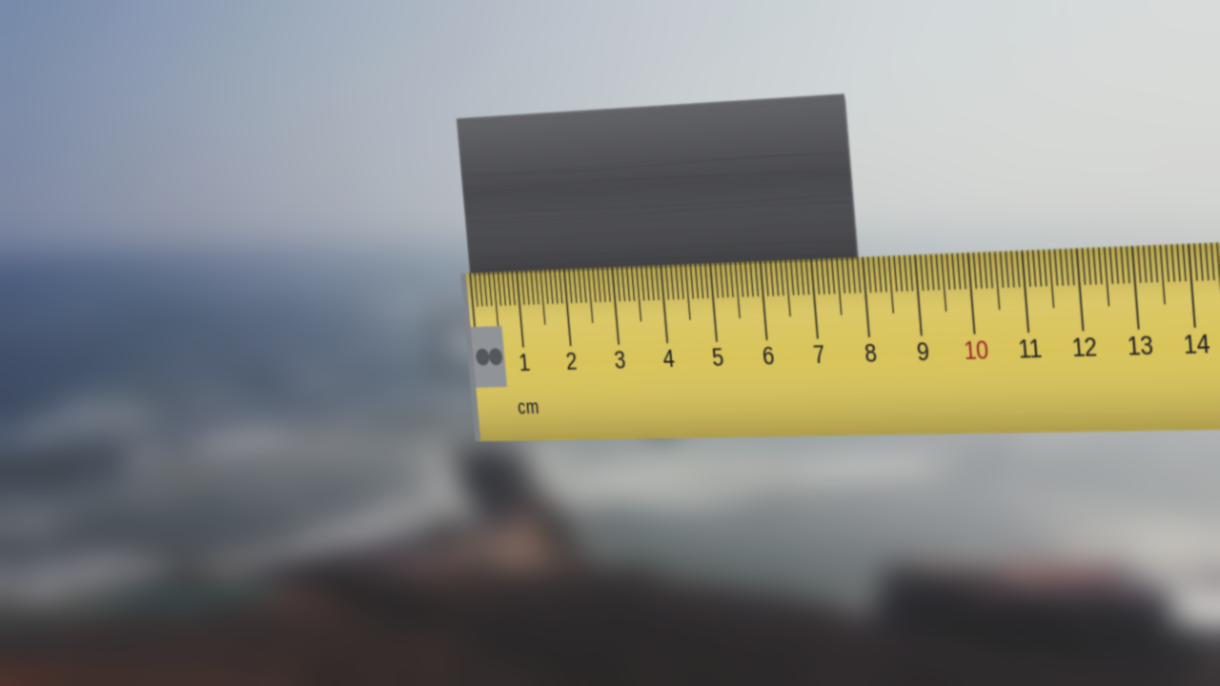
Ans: {"value": 7.9, "unit": "cm"}
